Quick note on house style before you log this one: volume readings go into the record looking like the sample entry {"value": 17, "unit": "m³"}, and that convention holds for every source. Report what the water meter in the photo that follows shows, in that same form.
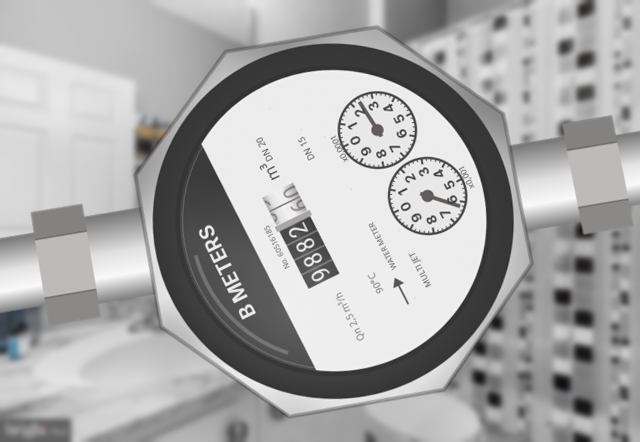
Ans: {"value": 9882.5962, "unit": "m³"}
